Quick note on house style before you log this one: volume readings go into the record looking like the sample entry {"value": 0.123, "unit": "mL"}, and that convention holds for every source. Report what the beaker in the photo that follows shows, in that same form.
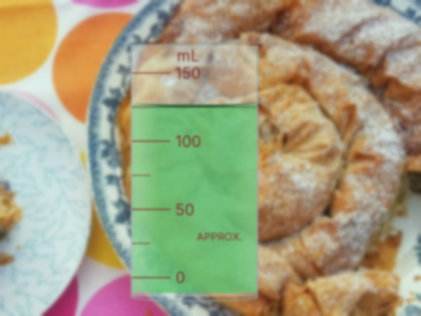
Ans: {"value": 125, "unit": "mL"}
